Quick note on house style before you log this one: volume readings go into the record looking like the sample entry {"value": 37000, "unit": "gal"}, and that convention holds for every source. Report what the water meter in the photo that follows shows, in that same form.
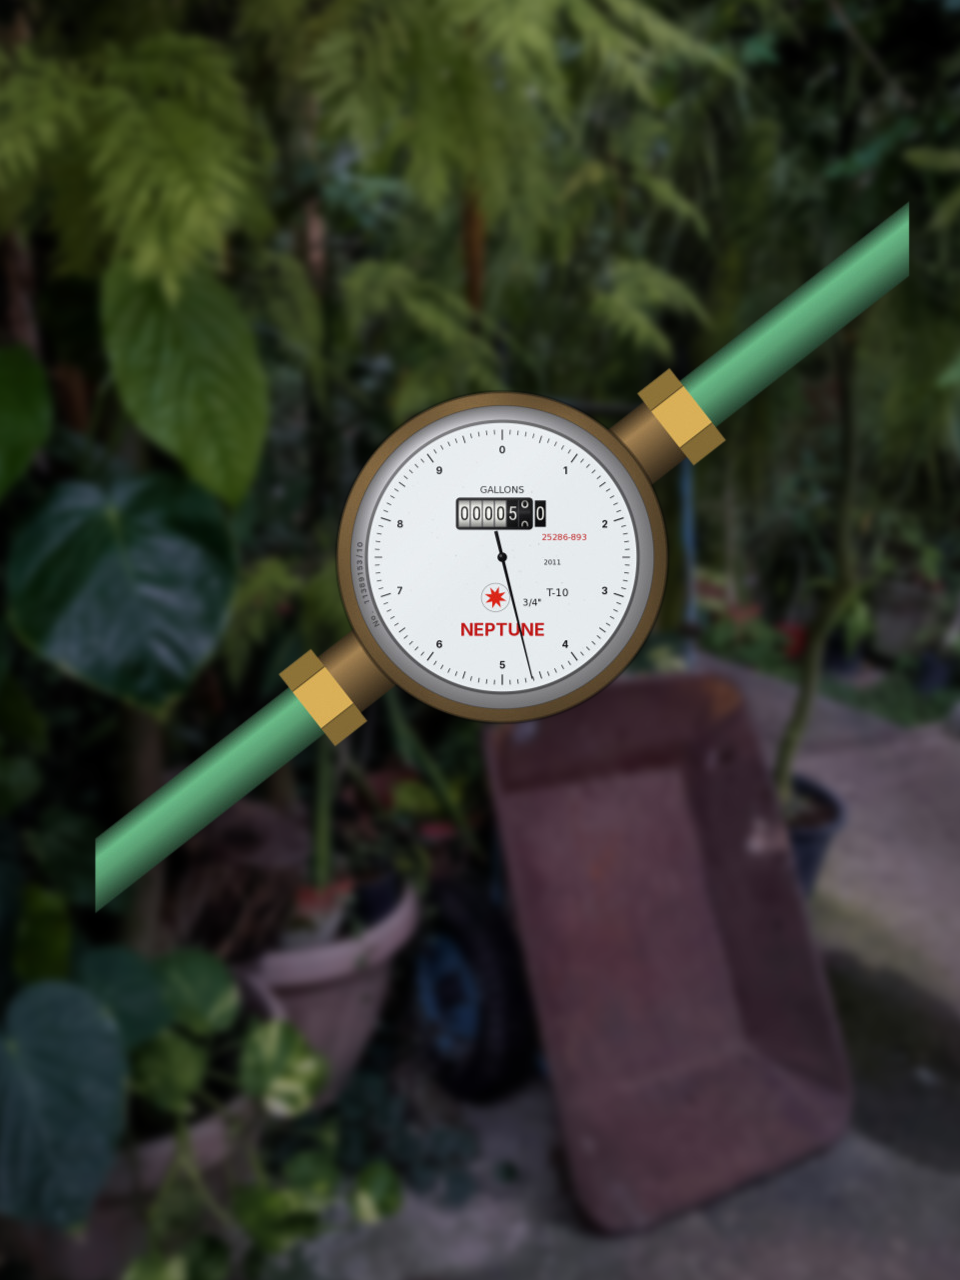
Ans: {"value": 584.6, "unit": "gal"}
